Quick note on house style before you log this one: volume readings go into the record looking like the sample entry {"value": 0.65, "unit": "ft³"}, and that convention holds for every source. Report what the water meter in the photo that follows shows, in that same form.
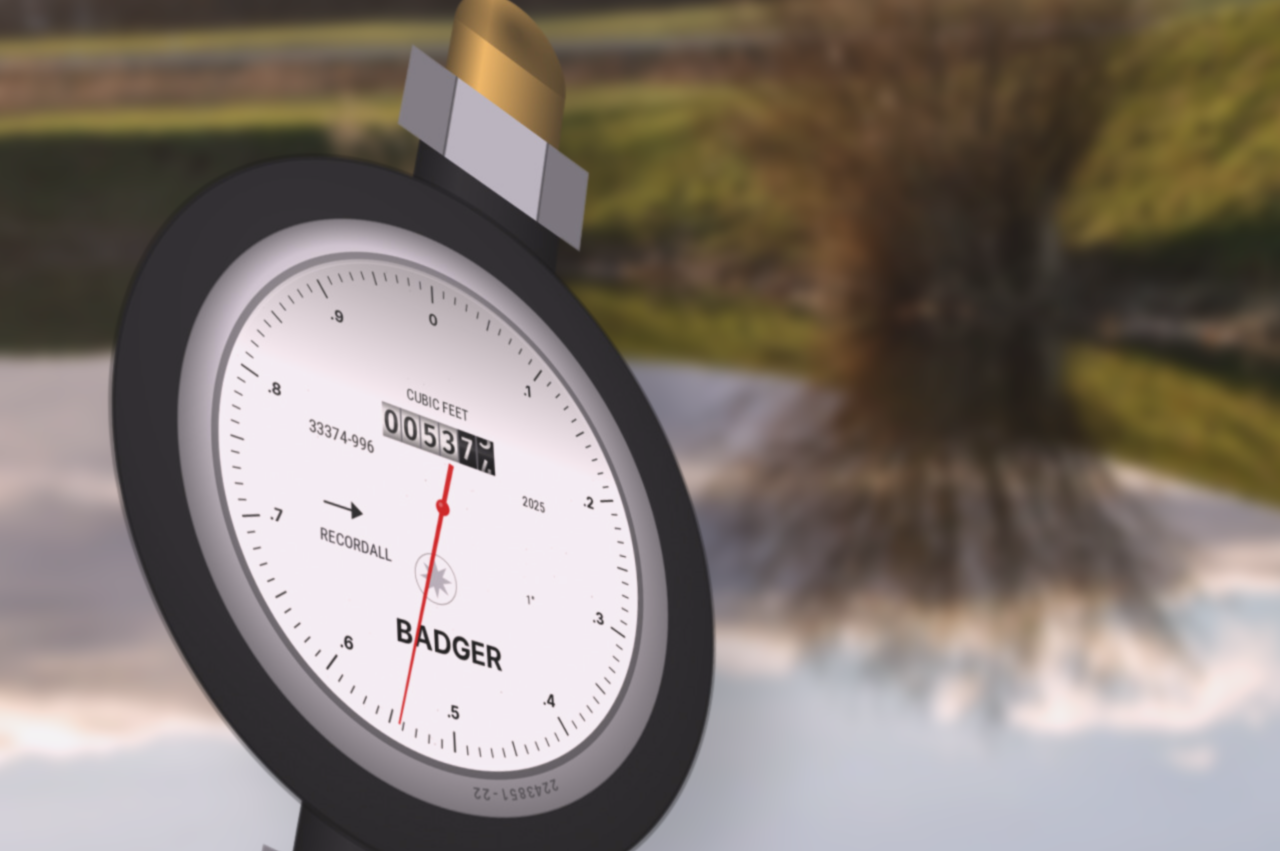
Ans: {"value": 5373.54, "unit": "ft³"}
